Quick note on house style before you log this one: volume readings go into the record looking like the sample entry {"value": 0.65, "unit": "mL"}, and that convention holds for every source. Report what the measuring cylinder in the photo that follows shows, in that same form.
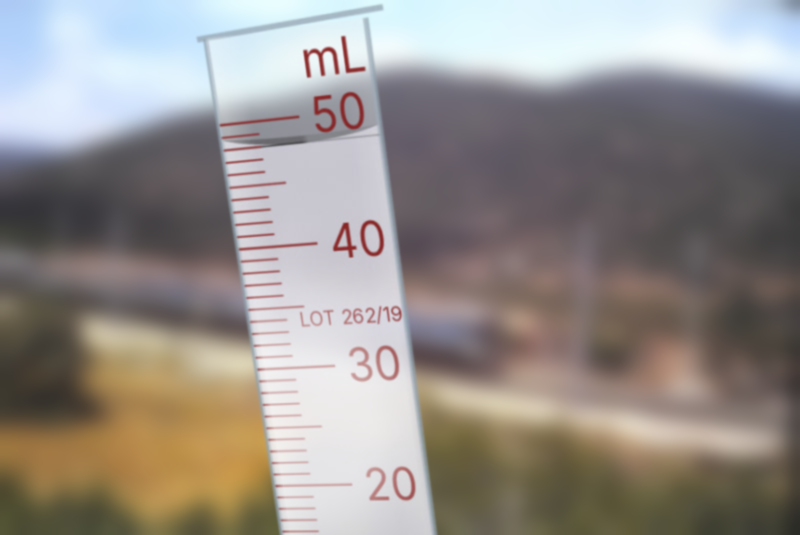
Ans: {"value": 48, "unit": "mL"}
